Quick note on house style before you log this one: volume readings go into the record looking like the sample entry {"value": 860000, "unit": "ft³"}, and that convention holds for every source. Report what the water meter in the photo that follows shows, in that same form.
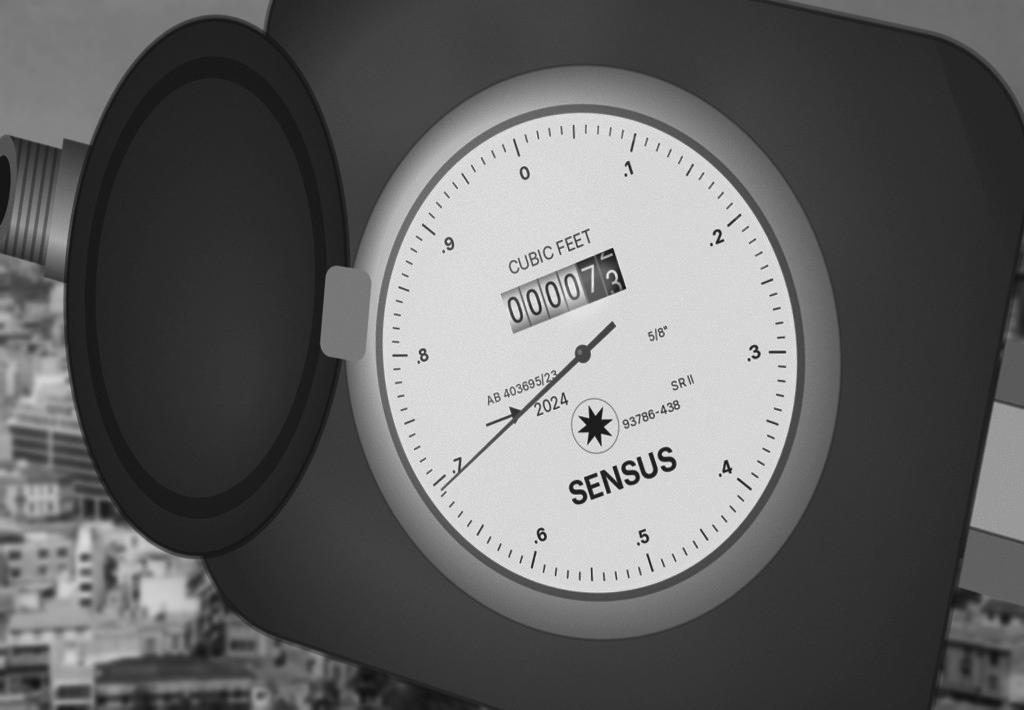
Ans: {"value": 72.69, "unit": "ft³"}
